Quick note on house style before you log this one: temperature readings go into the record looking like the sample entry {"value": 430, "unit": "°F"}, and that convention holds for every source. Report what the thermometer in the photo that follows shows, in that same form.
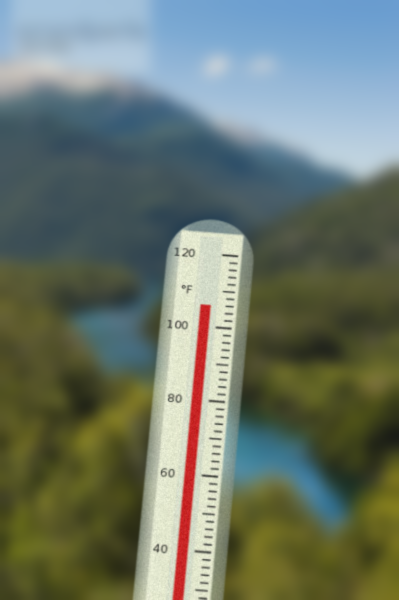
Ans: {"value": 106, "unit": "°F"}
